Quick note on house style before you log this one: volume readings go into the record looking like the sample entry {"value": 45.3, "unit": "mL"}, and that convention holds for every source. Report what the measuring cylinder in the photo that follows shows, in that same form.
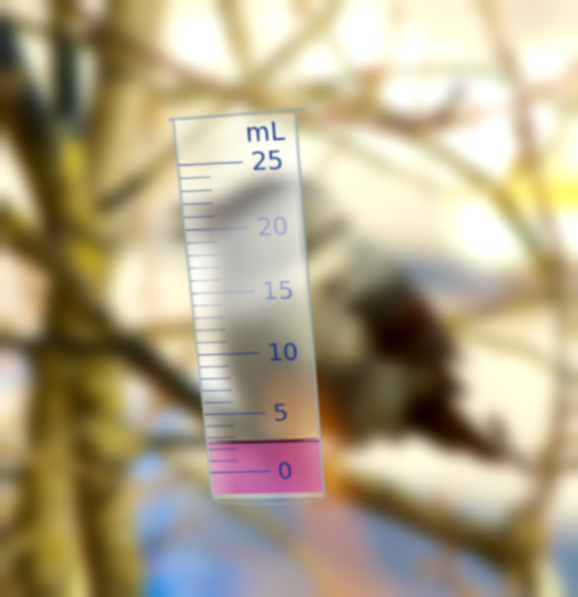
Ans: {"value": 2.5, "unit": "mL"}
